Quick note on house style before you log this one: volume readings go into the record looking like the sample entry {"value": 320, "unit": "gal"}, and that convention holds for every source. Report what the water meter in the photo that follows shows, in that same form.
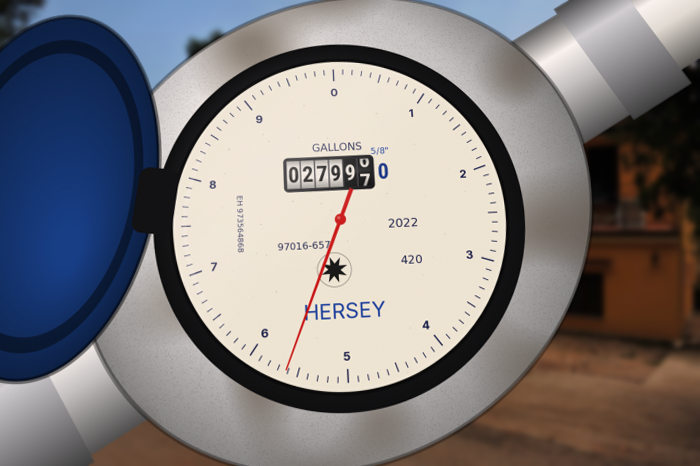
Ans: {"value": 279965.6, "unit": "gal"}
